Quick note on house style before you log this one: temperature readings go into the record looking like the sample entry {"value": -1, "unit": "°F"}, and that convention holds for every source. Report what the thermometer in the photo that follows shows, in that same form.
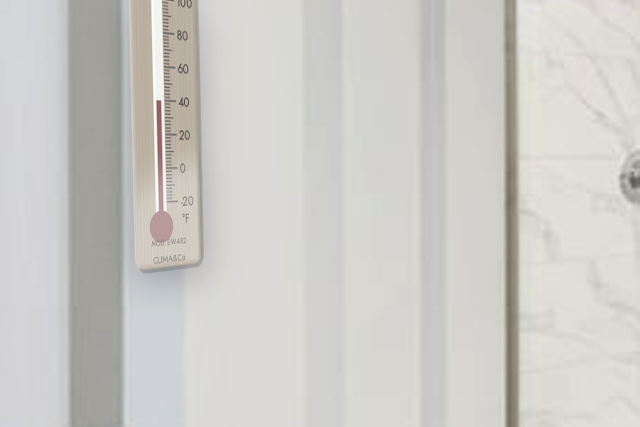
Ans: {"value": 40, "unit": "°F"}
